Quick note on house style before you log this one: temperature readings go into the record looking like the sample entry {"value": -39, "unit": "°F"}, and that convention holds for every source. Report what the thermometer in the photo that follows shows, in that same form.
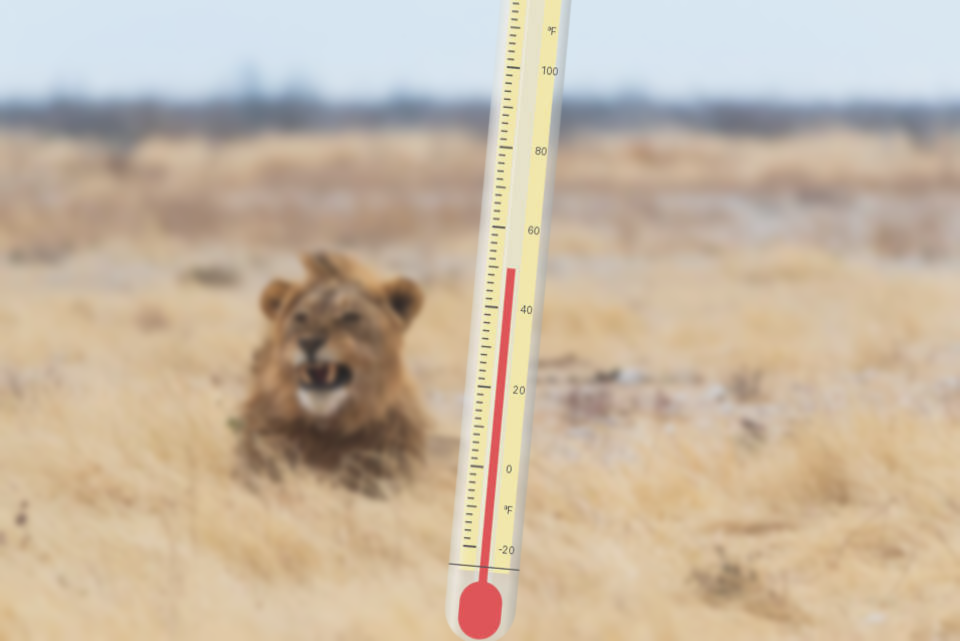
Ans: {"value": 50, "unit": "°F"}
